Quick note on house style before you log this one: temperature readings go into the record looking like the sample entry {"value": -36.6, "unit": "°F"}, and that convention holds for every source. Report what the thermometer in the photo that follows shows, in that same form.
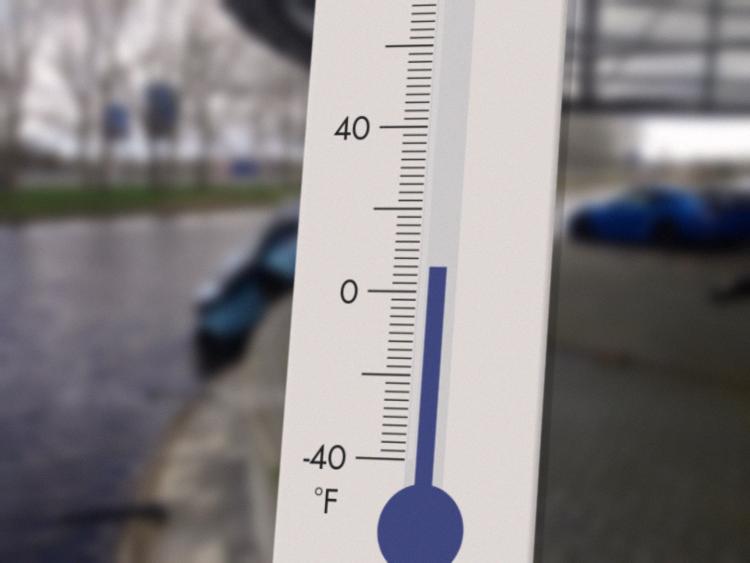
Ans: {"value": 6, "unit": "°F"}
